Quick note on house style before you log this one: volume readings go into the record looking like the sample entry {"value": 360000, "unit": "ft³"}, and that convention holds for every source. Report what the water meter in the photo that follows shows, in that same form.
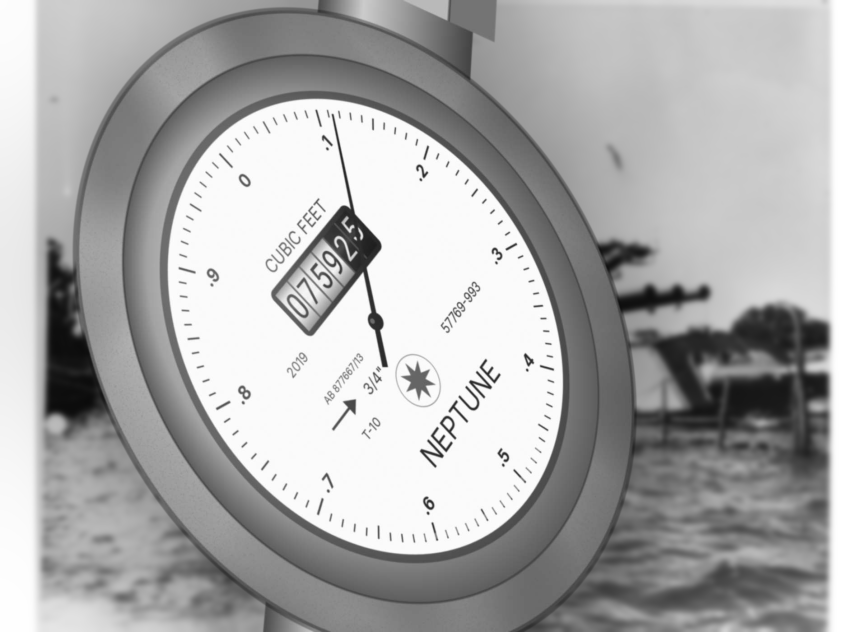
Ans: {"value": 75925.11, "unit": "ft³"}
